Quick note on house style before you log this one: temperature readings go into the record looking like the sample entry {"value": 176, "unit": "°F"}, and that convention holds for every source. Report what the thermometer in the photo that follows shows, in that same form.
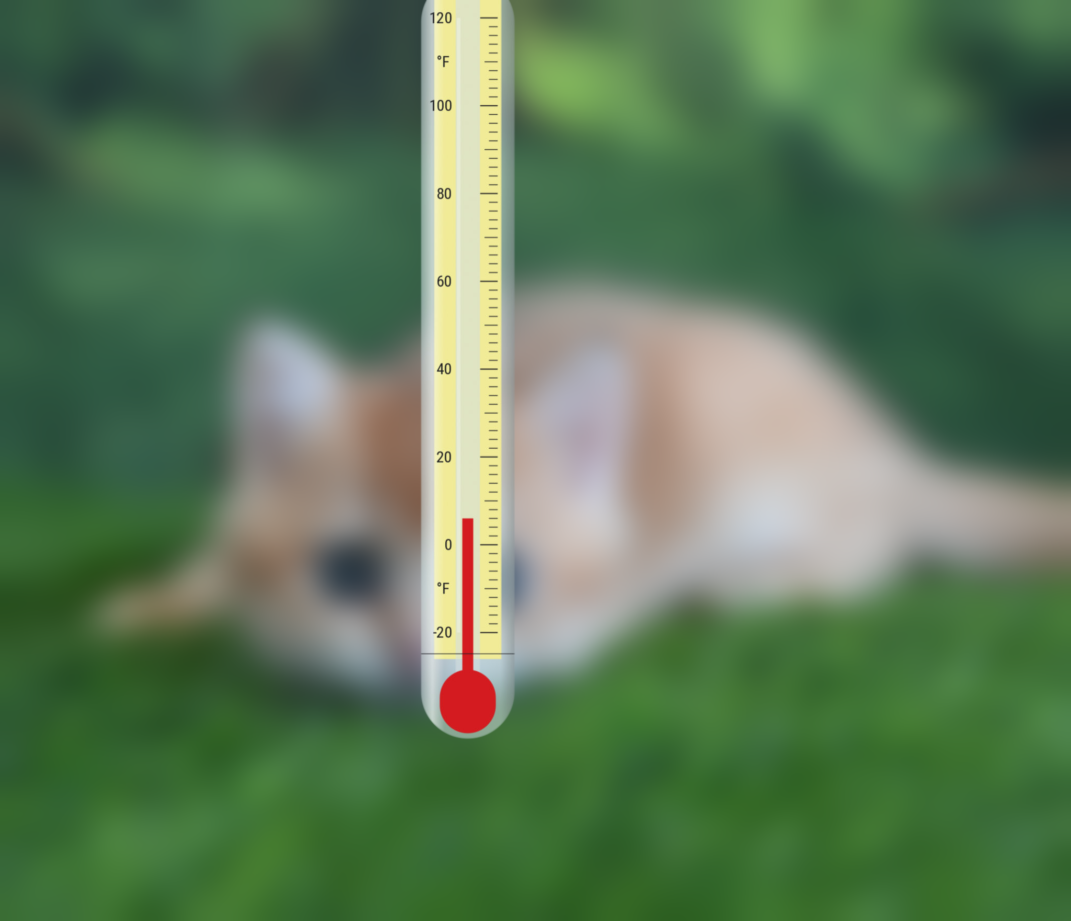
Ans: {"value": 6, "unit": "°F"}
